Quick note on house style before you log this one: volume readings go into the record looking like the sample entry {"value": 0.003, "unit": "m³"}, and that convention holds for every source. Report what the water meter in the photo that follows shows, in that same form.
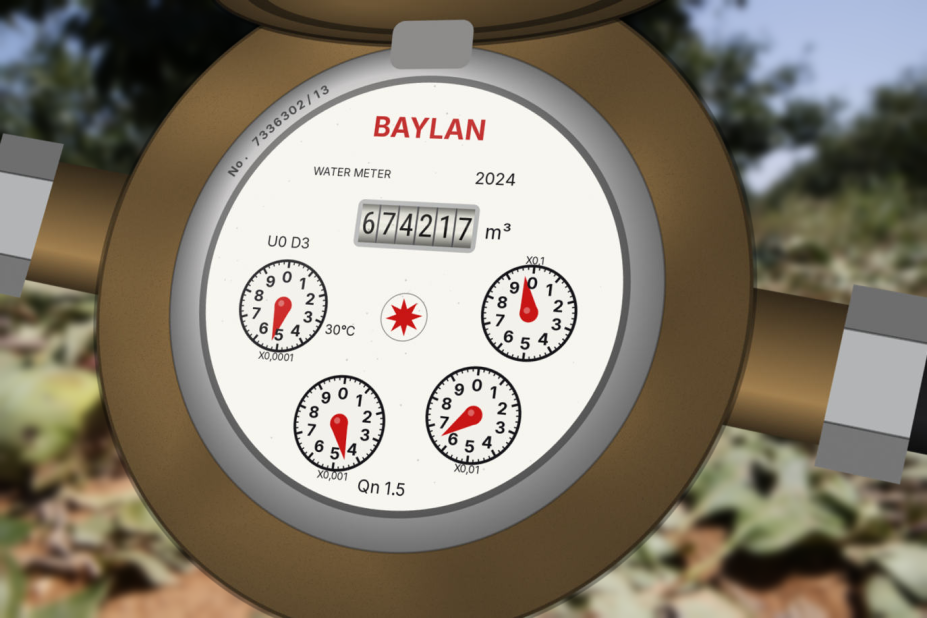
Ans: {"value": 674216.9645, "unit": "m³"}
